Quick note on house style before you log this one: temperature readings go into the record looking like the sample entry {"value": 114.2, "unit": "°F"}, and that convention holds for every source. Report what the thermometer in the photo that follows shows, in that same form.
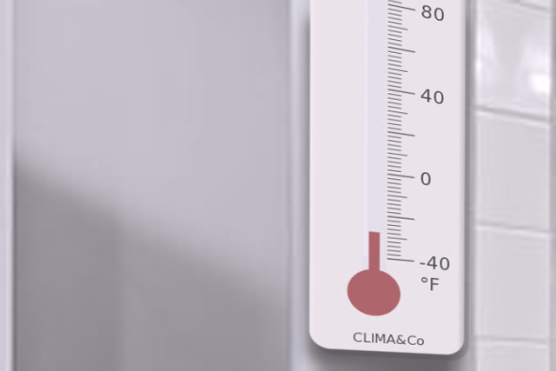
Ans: {"value": -28, "unit": "°F"}
